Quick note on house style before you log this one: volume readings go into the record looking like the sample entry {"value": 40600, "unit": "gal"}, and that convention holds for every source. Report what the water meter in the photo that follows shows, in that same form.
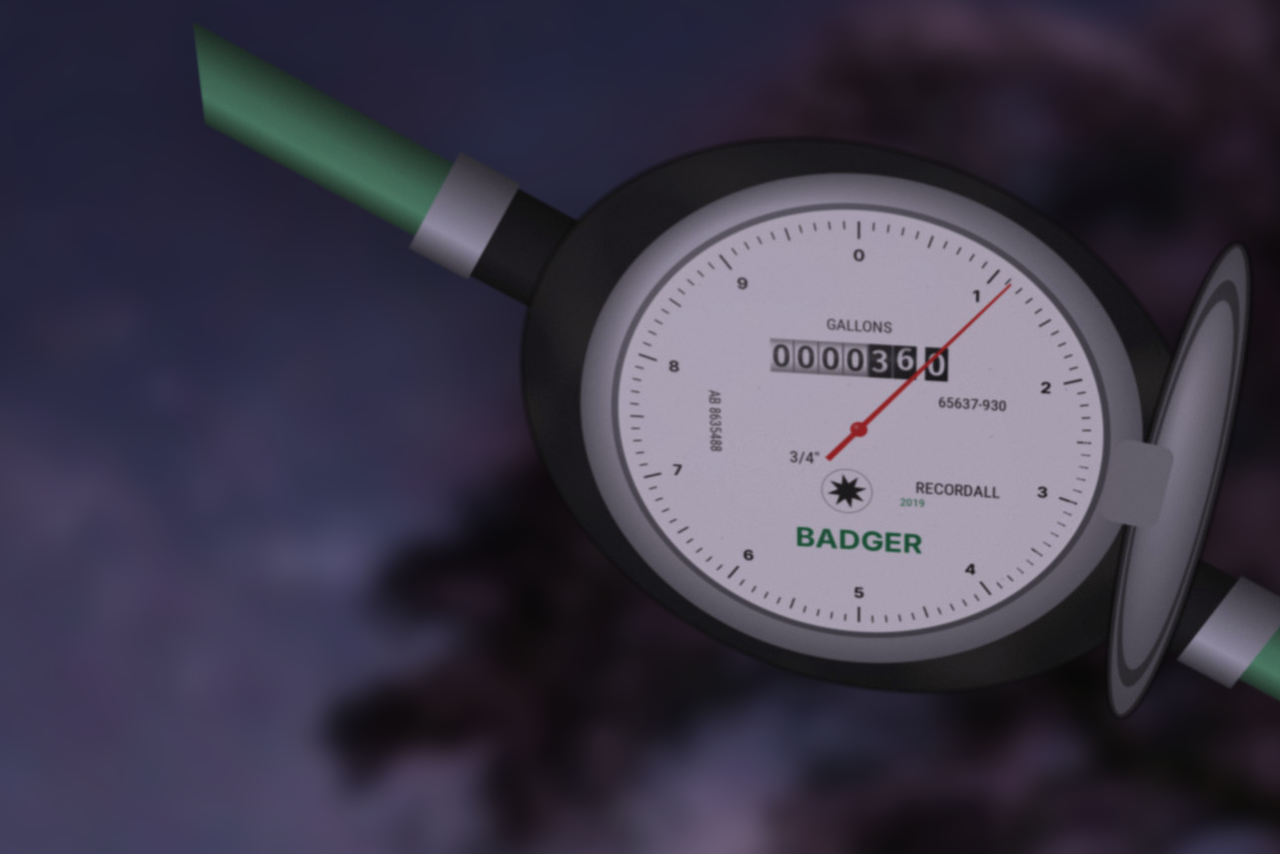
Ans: {"value": 361.1, "unit": "gal"}
